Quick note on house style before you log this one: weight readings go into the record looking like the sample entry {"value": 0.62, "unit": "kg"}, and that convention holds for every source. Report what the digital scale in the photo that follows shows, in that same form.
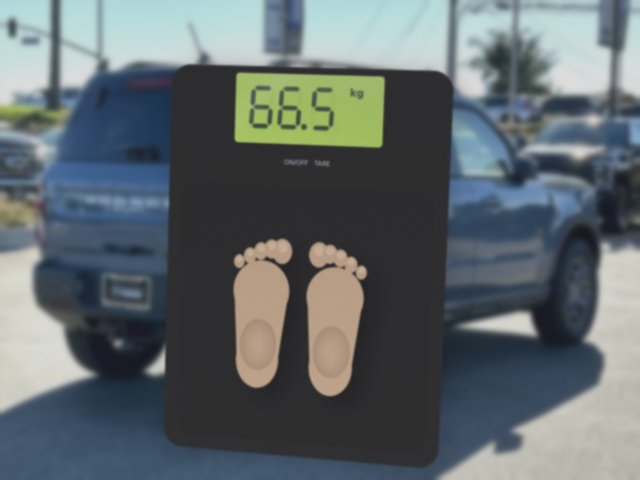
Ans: {"value": 66.5, "unit": "kg"}
